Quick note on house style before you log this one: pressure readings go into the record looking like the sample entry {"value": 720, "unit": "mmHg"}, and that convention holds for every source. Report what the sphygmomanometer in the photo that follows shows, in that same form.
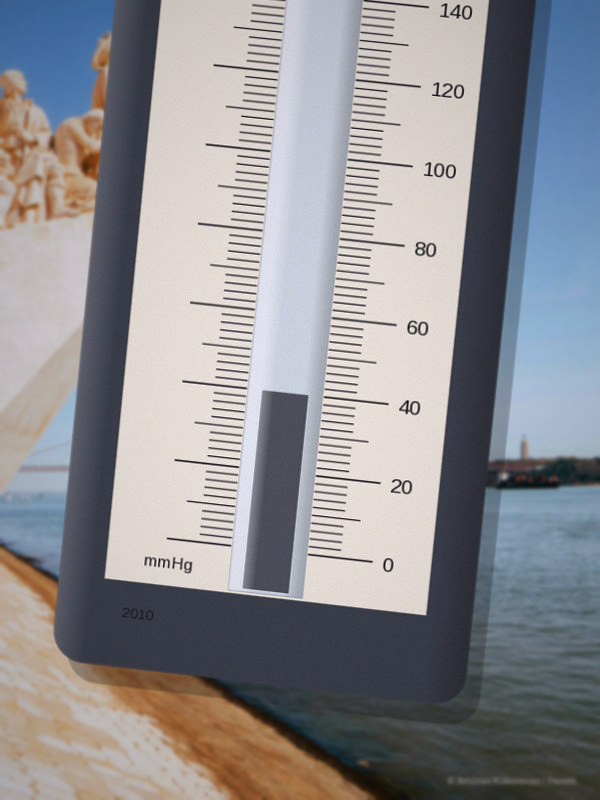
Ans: {"value": 40, "unit": "mmHg"}
